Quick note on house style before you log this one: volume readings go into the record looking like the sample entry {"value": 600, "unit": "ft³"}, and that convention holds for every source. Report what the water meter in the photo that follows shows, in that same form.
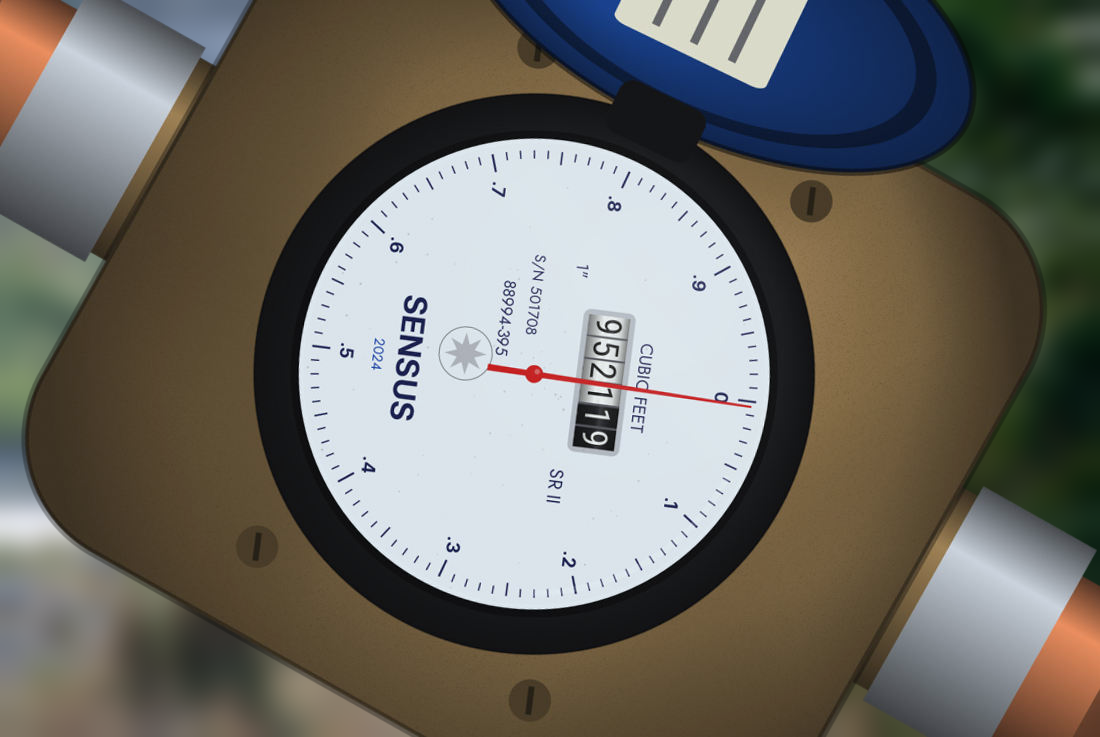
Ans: {"value": 952119.00, "unit": "ft³"}
